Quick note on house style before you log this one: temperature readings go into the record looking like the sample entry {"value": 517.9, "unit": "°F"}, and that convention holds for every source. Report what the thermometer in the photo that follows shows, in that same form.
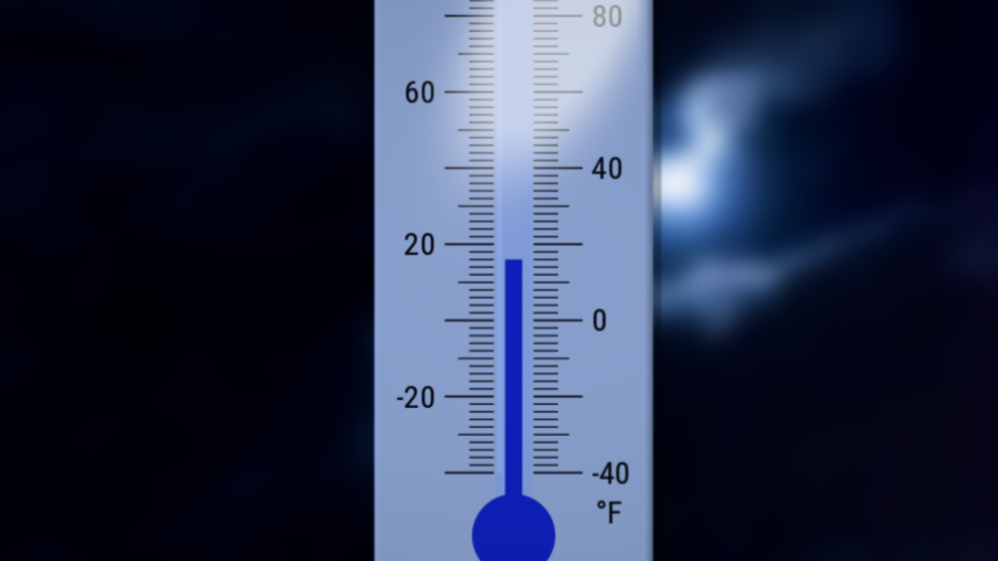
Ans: {"value": 16, "unit": "°F"}
